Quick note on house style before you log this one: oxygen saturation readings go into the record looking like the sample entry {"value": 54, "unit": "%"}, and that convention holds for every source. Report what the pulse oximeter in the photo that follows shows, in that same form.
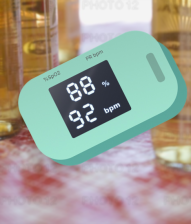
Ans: {"value": 88, "unit": "%"}
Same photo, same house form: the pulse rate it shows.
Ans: {"value": 92, "unit": "bpm"}
